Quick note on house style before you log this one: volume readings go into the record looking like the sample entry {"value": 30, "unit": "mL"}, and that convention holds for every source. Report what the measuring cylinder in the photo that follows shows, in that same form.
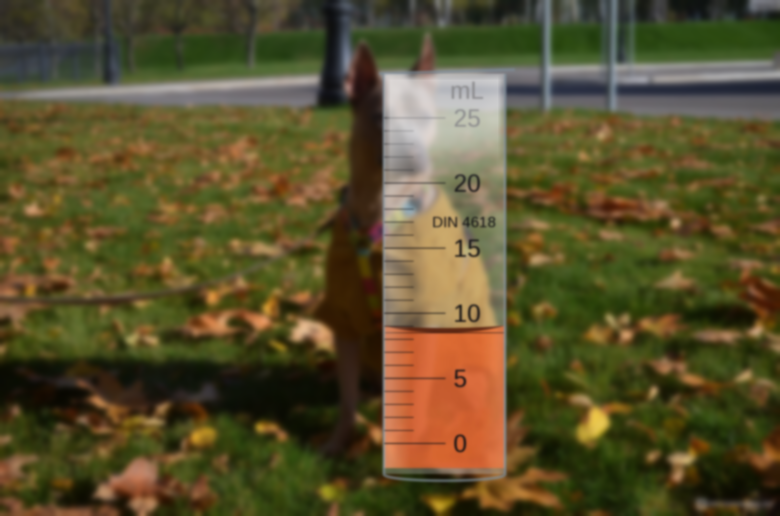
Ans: {"value": 8.5, "unit": "mL"}
